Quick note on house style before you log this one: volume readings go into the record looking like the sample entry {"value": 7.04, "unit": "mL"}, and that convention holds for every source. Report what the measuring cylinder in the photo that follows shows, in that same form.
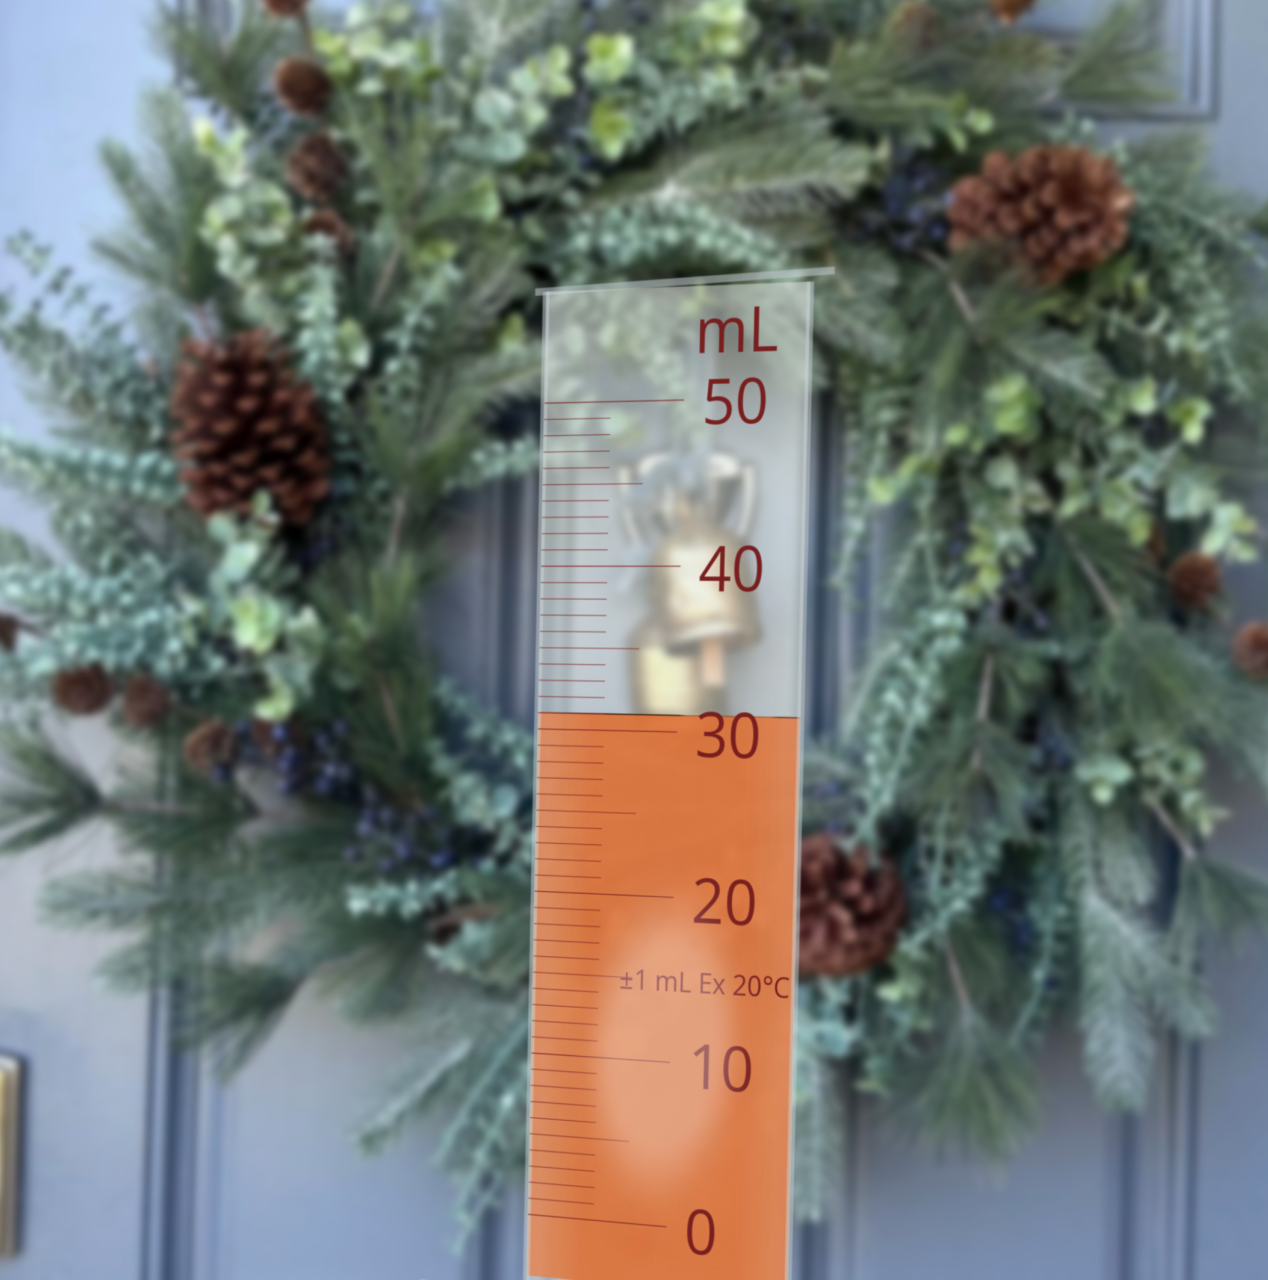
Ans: {"value": 31, "unit": "mL"}
